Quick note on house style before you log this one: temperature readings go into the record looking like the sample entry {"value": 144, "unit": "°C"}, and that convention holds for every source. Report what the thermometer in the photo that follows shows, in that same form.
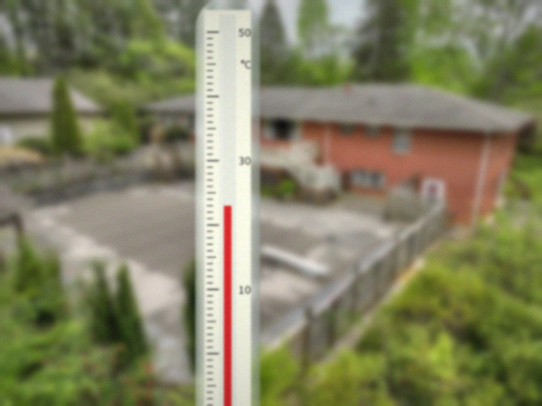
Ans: {"value": 23, "unit": "°C"}
